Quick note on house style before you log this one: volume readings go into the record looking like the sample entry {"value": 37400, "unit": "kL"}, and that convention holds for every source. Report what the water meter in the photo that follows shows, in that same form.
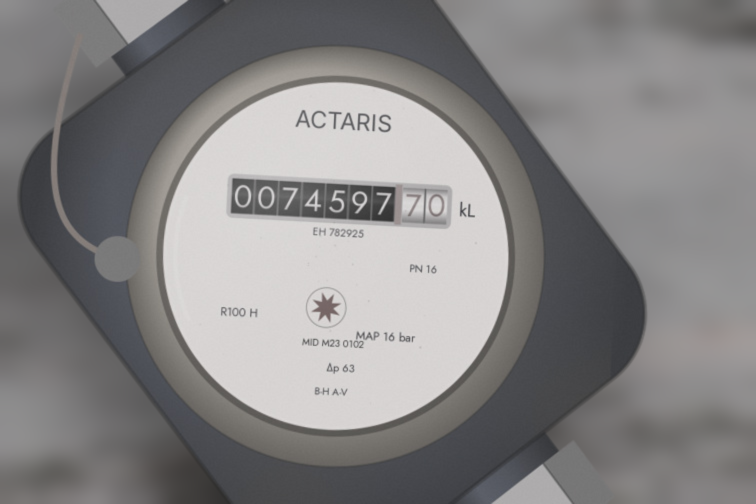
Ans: {"value": 74597.70, "unit": "kL"}
